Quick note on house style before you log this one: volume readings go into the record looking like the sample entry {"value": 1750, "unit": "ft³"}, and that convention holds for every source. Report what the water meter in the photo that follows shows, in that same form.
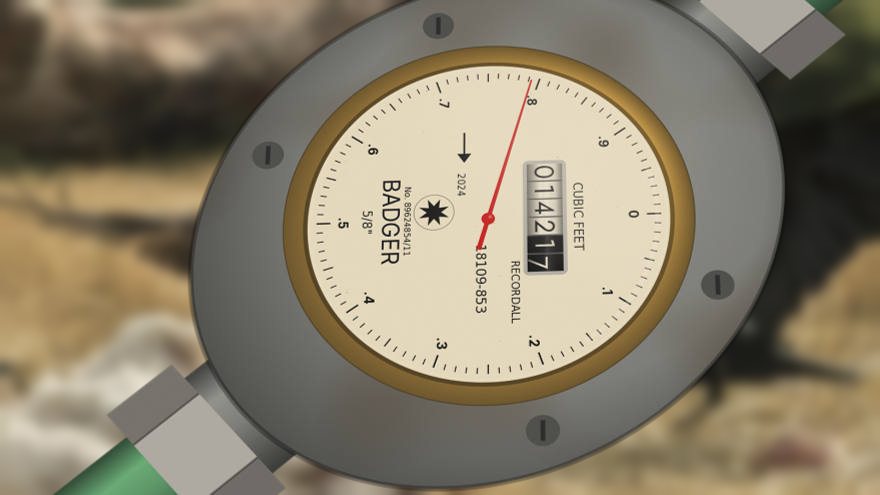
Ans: {"value": 14216.79, "unit": "ft³"}
